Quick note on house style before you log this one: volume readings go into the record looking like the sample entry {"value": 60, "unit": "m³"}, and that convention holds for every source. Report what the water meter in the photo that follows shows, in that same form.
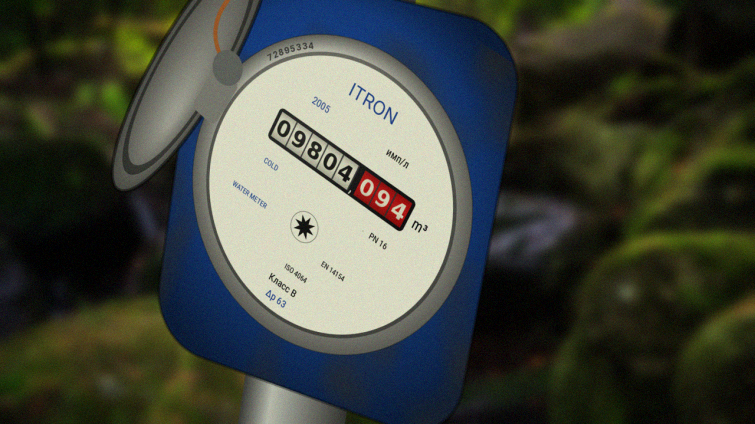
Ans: {"value": 9804.094, "unit": "m³"}
